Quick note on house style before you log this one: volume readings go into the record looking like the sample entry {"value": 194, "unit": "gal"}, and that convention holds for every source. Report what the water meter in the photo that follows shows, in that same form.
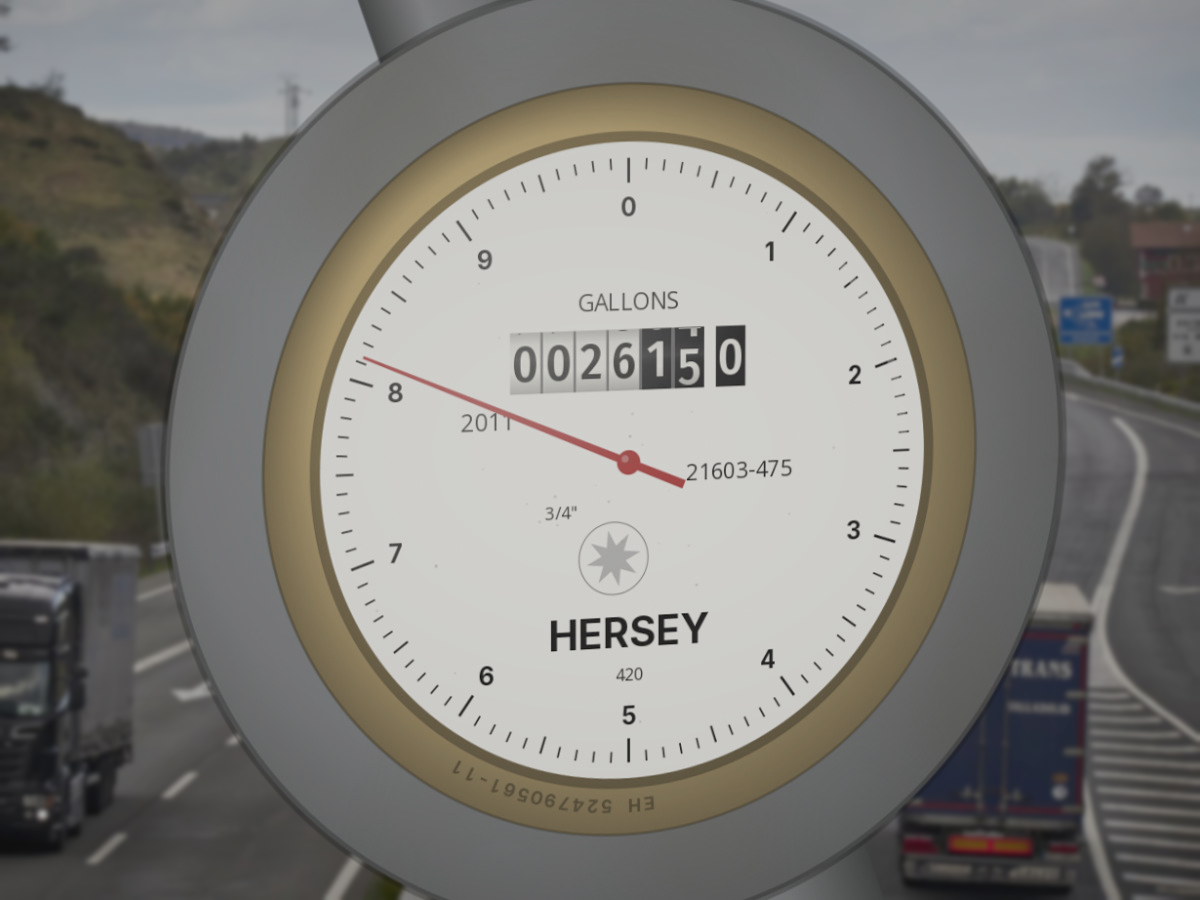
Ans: {"value": 26148.1, "unit": "gal"}
